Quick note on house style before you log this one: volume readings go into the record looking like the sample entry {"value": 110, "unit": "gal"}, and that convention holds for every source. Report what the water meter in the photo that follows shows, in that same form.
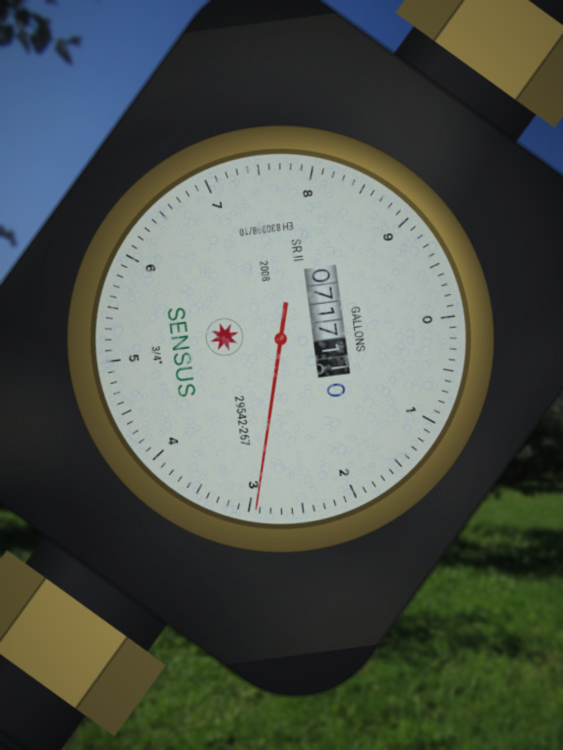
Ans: {"value": 717112.9, "unit": "gal"}
